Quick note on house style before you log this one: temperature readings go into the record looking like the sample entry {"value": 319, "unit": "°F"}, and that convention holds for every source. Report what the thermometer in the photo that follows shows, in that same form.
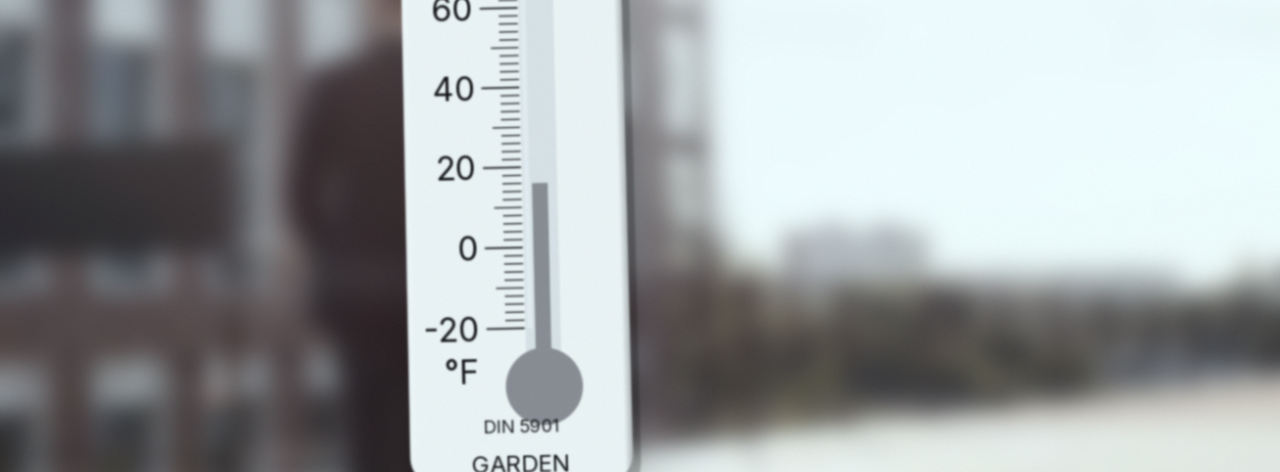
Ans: {"value": 16, "unit": "°F"}
